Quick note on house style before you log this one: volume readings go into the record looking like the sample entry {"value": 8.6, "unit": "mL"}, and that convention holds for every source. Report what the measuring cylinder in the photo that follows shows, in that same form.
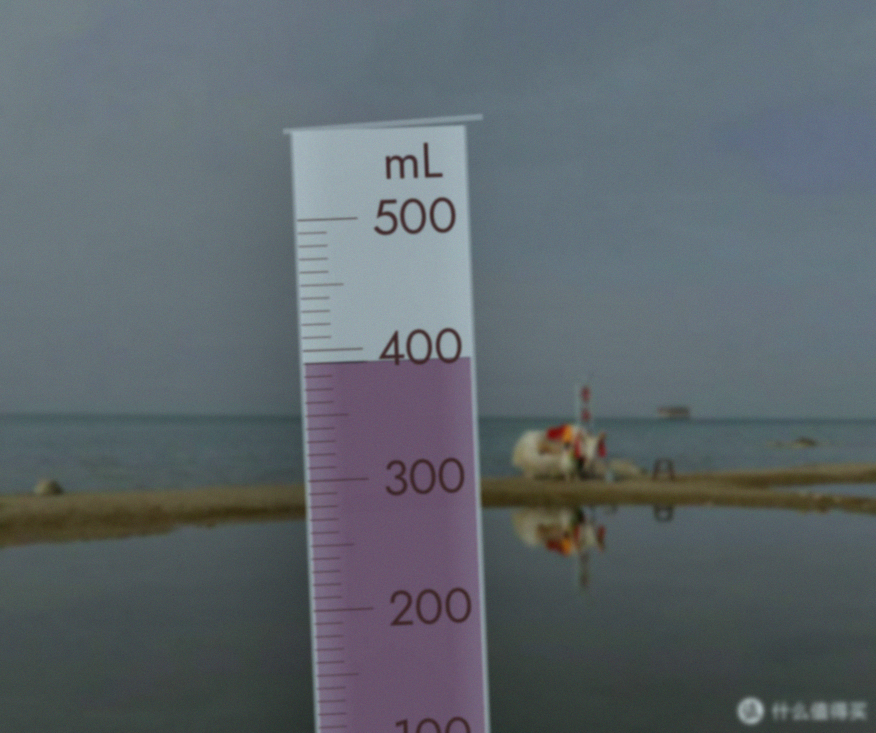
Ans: {"value": 390, "unit": "mL"}
